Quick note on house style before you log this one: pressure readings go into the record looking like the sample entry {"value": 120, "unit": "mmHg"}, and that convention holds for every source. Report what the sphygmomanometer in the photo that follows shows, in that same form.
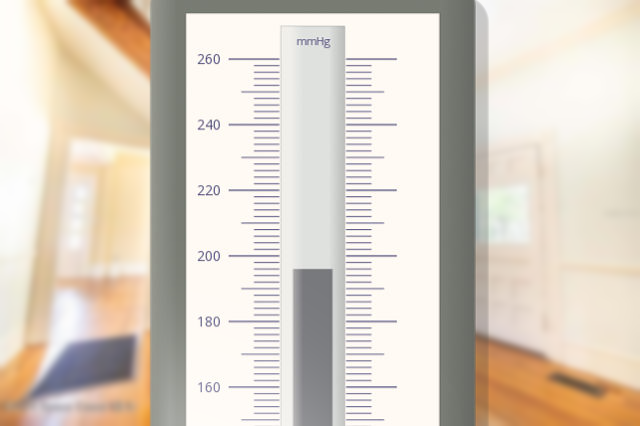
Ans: {"value": 196, "unit": "mmHg"}
